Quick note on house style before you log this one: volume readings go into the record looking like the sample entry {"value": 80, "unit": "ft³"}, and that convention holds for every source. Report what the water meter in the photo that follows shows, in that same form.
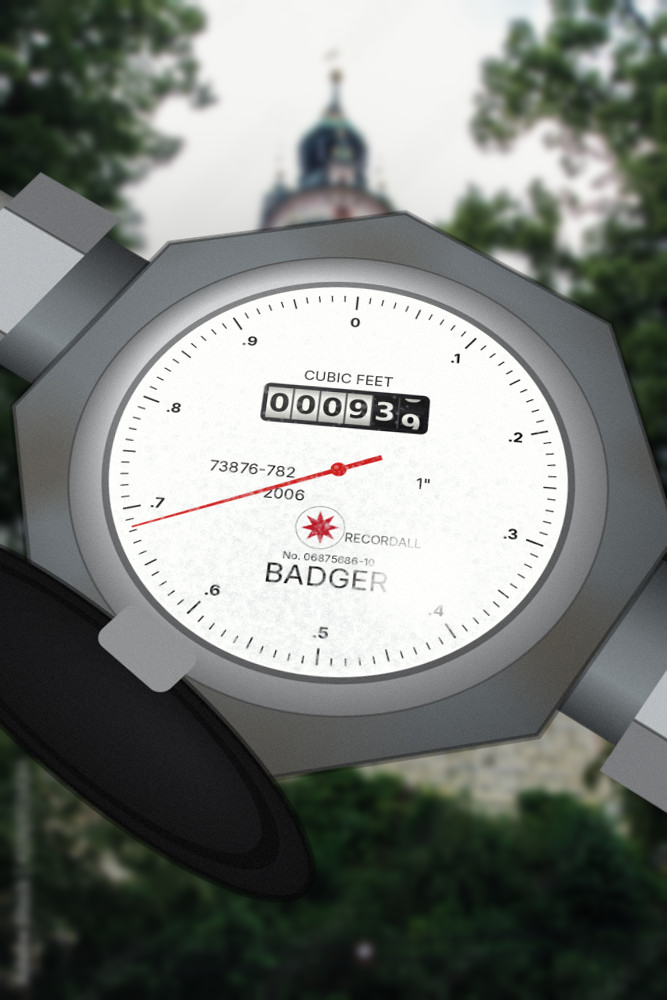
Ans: {"value": 938.68, "unit": "ft³"}
